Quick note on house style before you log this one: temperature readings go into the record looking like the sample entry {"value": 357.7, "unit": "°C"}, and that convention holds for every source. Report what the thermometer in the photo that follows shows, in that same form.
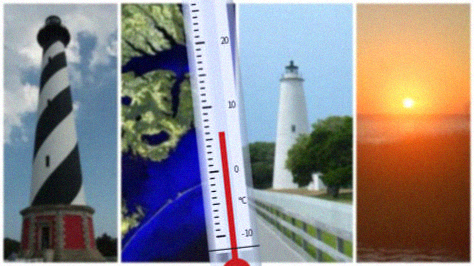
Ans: {"value": 6, "unit": "°C"}
